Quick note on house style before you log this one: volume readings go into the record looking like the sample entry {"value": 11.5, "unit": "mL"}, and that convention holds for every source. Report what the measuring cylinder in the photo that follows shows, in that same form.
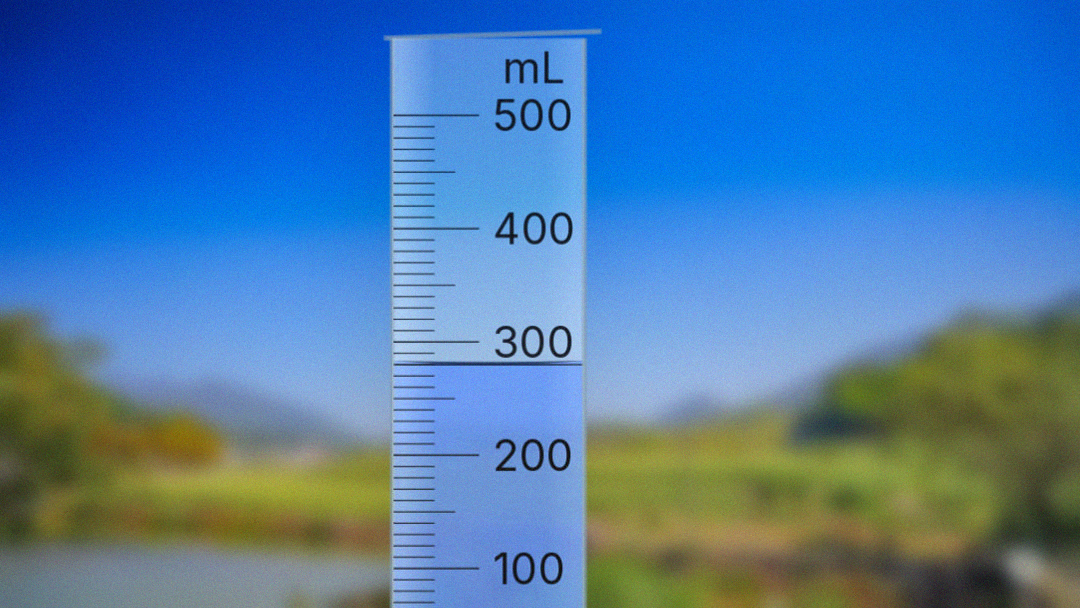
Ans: {"value": 280, "unit": "mL"}
